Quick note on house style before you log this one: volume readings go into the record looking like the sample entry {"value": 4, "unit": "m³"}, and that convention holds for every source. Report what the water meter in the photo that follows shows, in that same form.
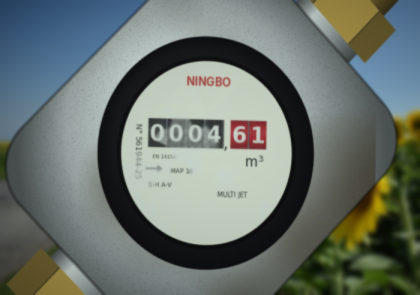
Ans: {"value": 4.61, "unit": "m³"}
